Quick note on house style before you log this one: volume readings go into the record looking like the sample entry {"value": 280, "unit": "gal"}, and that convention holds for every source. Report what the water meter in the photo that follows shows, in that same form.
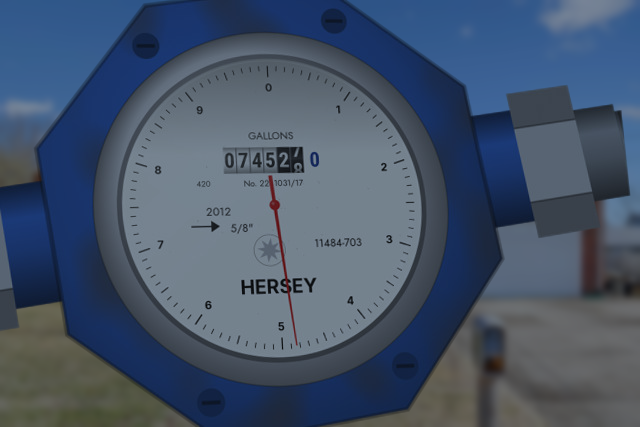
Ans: {"value": 745274.8, "unit": "gal"}
